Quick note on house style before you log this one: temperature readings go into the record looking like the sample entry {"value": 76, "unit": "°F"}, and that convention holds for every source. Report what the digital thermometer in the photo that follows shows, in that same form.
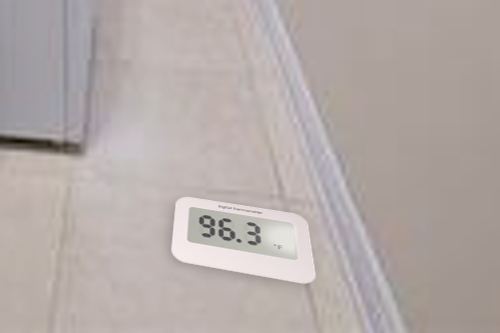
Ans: {"value": 96.3, "unit": "°F"}
